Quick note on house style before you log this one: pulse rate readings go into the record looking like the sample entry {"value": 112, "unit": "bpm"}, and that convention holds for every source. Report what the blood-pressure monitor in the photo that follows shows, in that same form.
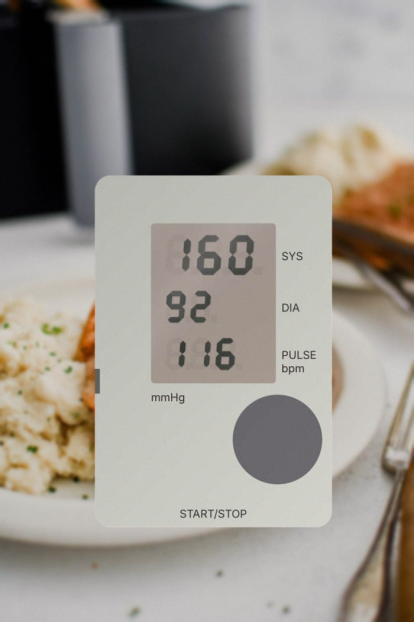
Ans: {"value": 116, "unit": "bpm"}
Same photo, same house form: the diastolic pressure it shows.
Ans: {"value": 92, "unit": "mmHg"}
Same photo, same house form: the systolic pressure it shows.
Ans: {"value": 160, "unit": "mmHg"}
